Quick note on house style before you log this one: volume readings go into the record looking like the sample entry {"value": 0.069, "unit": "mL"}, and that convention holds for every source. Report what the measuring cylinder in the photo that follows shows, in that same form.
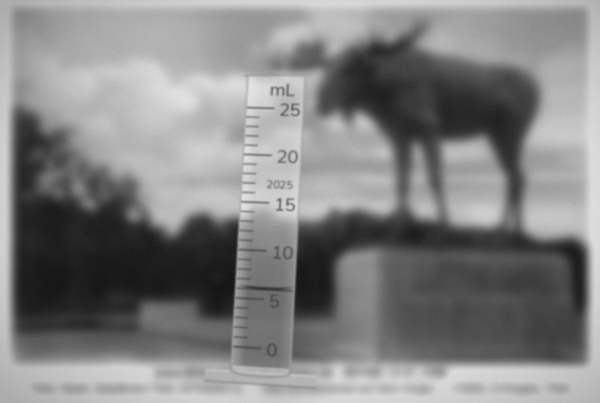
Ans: {"value": 6, "unit": "mL"}
